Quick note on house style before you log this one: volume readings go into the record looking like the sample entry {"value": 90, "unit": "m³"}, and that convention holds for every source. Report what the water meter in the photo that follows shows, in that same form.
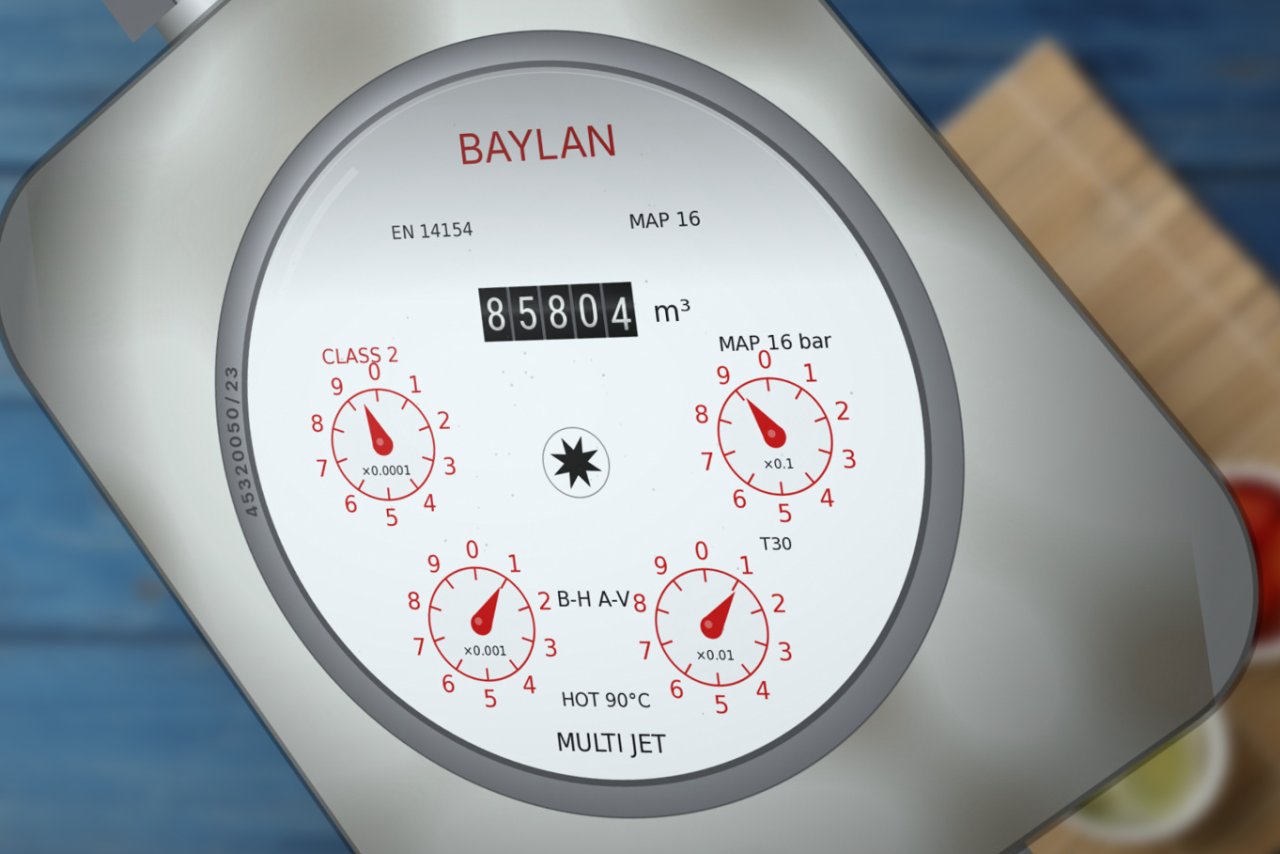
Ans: {"value": 85803.9109, "unit": "m³"}
